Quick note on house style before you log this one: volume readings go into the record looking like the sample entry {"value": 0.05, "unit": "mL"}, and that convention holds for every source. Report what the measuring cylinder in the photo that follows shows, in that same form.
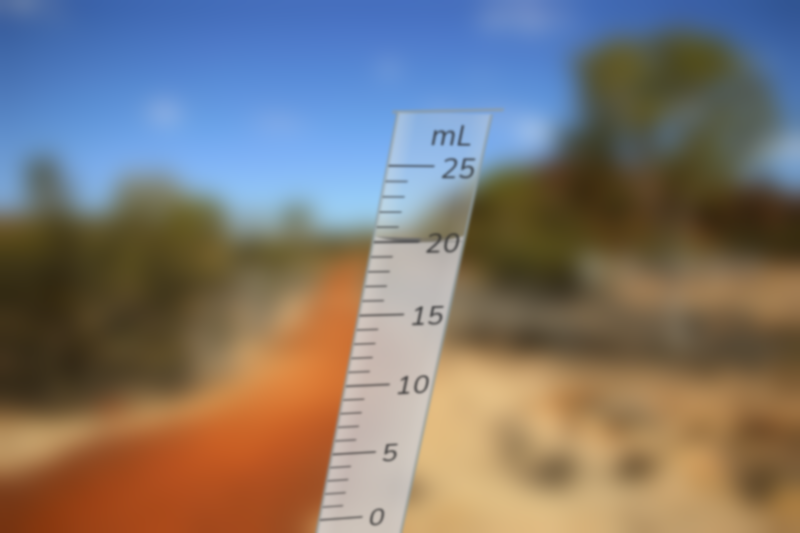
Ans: {"value": 20, "unit": "mL"}
